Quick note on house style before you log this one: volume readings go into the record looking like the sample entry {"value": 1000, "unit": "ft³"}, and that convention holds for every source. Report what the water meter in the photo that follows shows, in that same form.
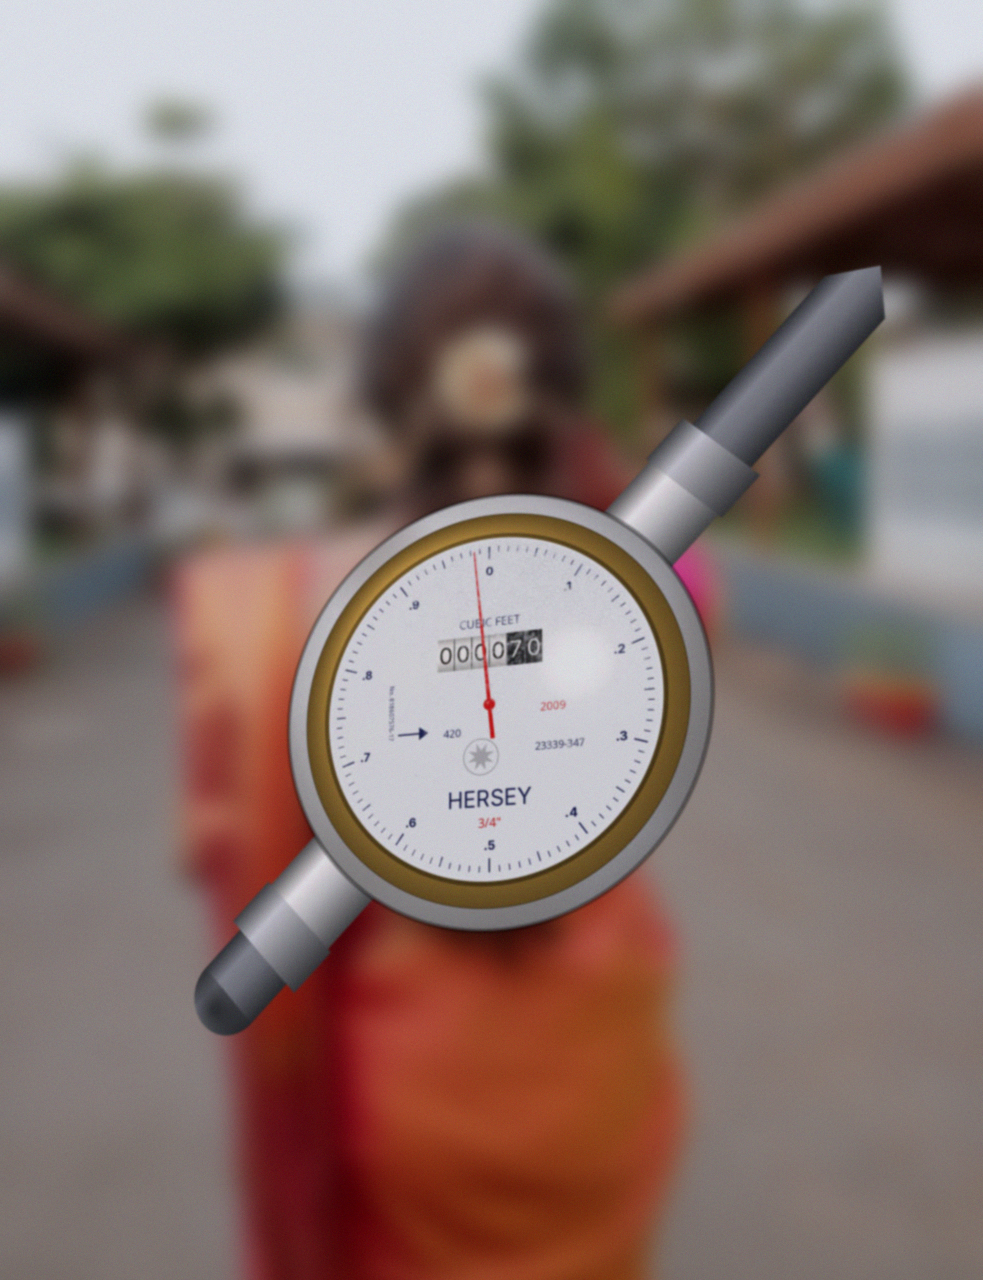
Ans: {"value": 69.98, "unit": "ft³"}
